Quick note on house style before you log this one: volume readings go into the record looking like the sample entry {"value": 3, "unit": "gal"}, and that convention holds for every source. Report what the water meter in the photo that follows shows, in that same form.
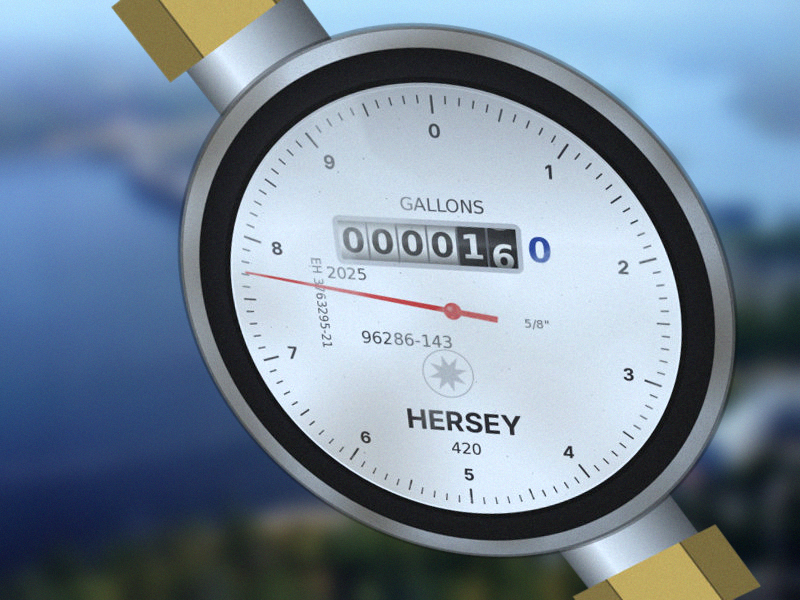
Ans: {"value": 157.7, "unit": "gal"}
